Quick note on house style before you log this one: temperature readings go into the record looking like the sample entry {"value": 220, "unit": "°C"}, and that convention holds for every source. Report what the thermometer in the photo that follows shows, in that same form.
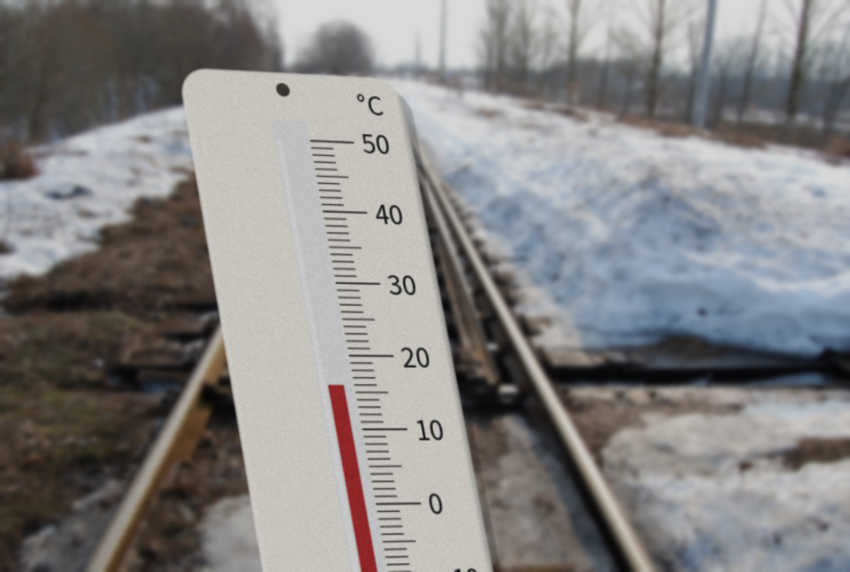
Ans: {"value": 16, "unit": "°C"}
